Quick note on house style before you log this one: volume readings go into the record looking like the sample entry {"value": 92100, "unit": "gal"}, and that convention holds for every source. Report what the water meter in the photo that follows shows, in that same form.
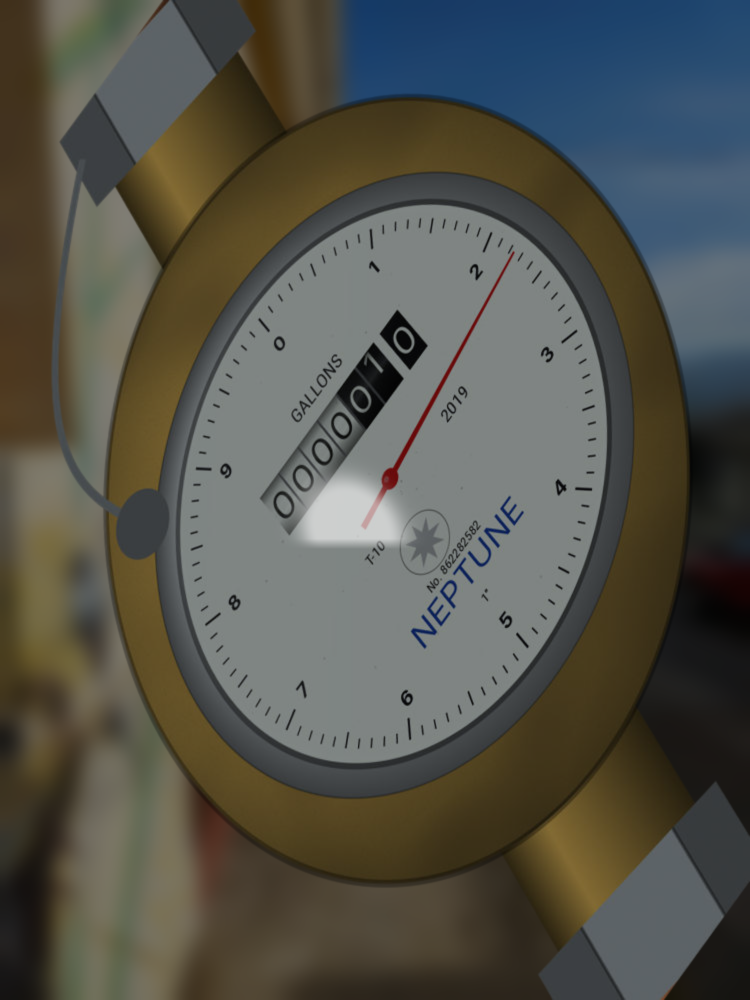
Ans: {"value": 12.2, "unit": "gal"}
